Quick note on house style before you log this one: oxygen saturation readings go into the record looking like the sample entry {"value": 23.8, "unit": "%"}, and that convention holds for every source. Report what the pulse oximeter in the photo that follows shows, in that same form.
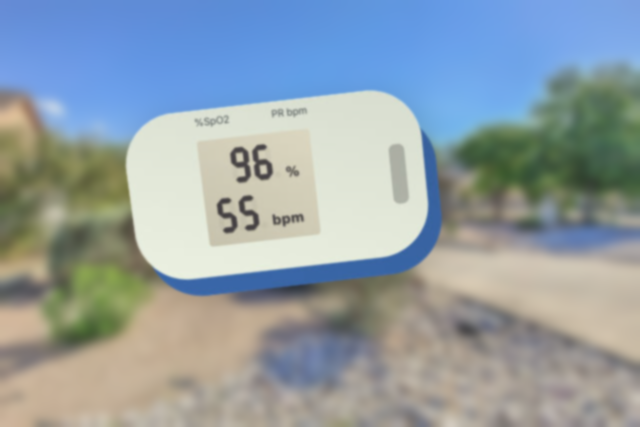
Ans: {"value": 96, "unit": "%"}
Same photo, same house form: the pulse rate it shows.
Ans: {"value": 55, "unit": "bpm"}
